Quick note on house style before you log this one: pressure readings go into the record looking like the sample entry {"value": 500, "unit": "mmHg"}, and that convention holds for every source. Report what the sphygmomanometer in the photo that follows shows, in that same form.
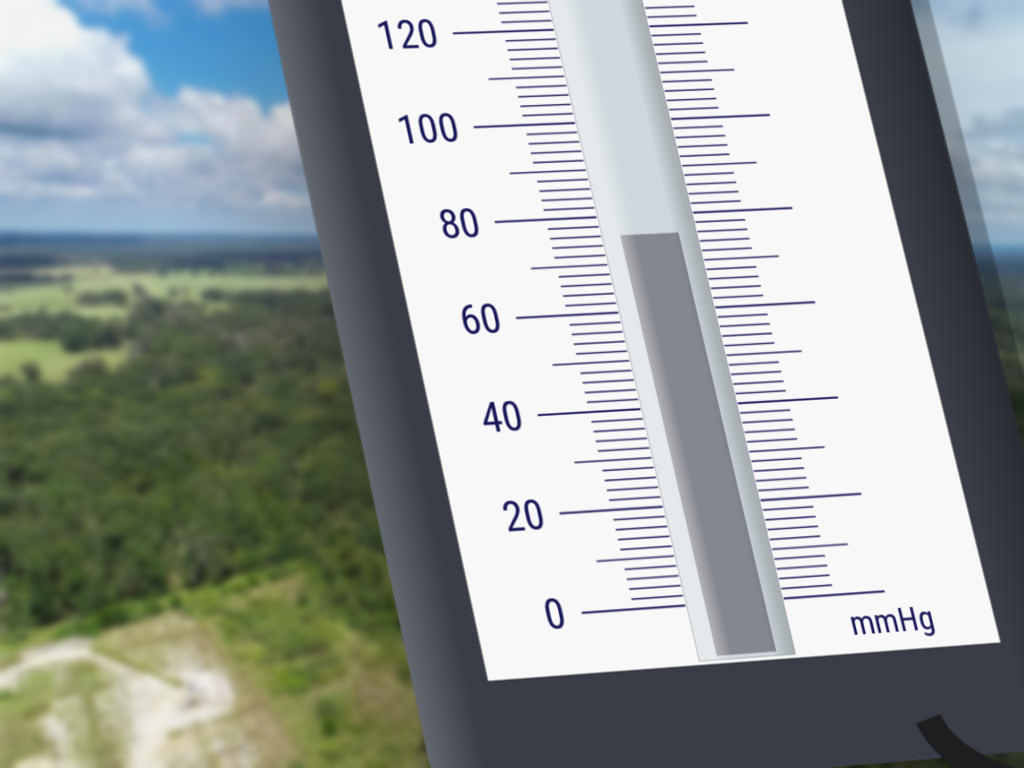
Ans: {"value": 76, "unit": "mmHg"}
